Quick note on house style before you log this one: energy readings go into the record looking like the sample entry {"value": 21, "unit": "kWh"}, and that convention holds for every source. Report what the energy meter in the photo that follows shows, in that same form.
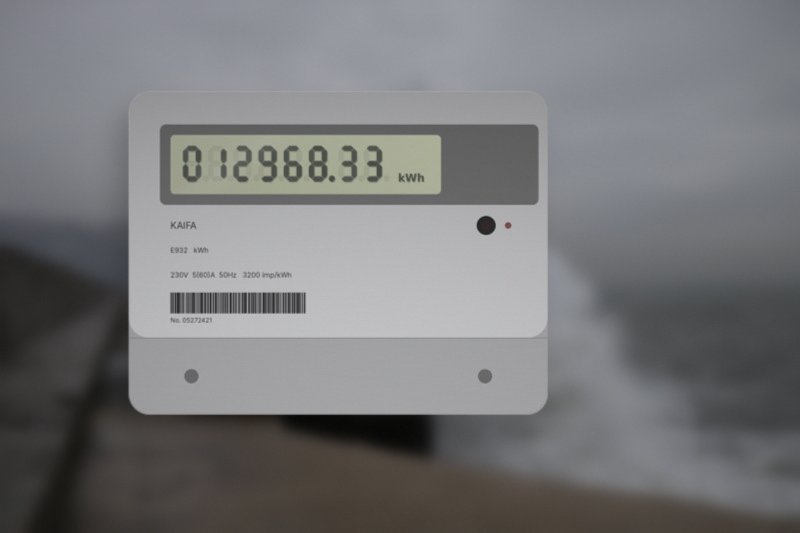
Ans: {"value": 12968.33, "unit": "kWh"}
